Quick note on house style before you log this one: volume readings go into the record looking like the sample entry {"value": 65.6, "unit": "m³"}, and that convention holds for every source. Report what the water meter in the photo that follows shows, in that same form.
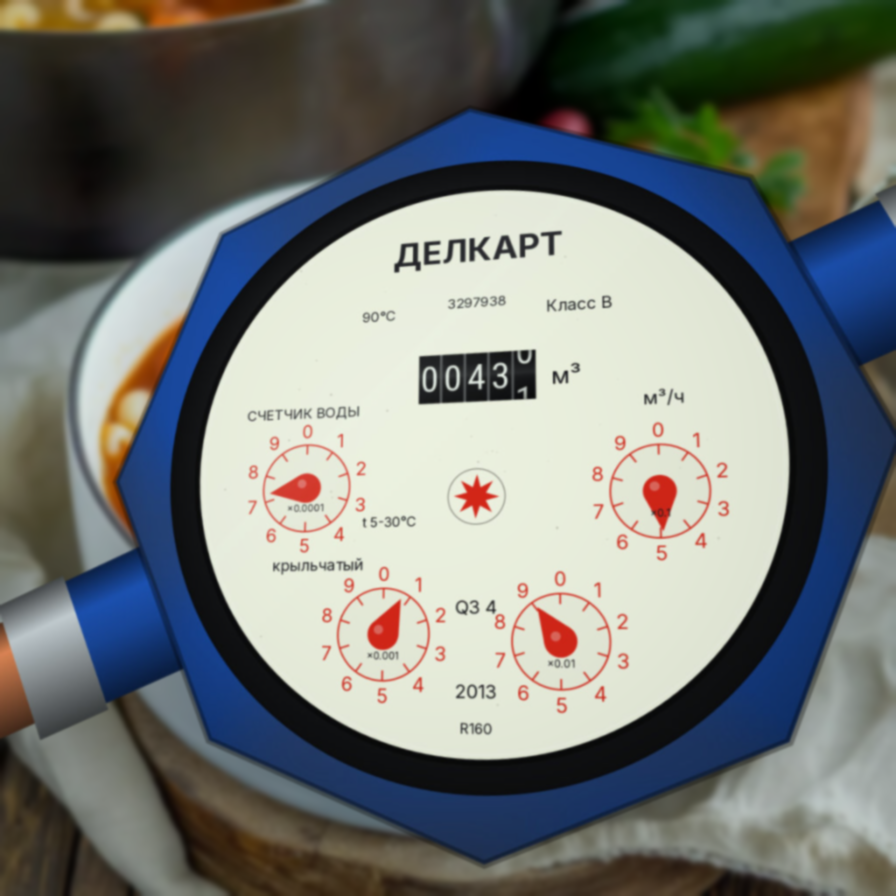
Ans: {"value": 430.4907, "unit": "m³"}
